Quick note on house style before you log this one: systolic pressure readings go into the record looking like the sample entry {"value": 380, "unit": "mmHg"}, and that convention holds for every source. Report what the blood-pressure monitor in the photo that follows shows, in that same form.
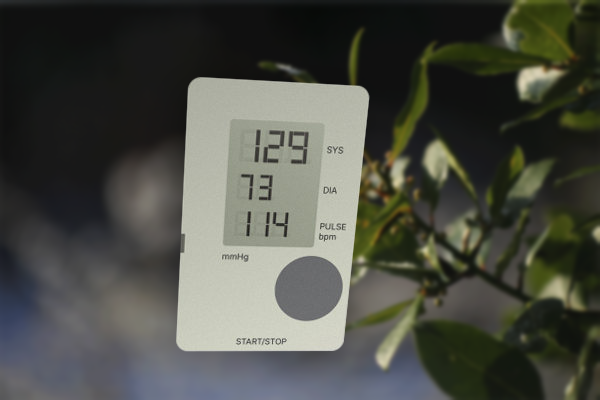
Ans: {"value": 129, "unit": "mmHg"}
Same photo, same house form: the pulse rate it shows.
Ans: {"value": 114, "unit": "bpm"}
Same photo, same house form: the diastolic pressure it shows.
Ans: {"value": 73, "unit": "mmHg"}
